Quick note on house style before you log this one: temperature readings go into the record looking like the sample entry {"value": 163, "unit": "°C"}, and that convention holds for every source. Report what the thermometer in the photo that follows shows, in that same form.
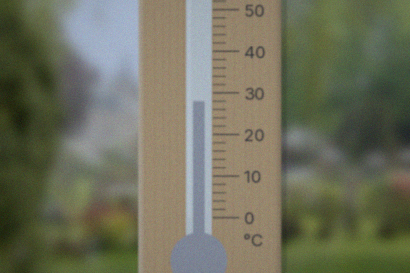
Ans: {"value": 28, "unit": "°C"}
